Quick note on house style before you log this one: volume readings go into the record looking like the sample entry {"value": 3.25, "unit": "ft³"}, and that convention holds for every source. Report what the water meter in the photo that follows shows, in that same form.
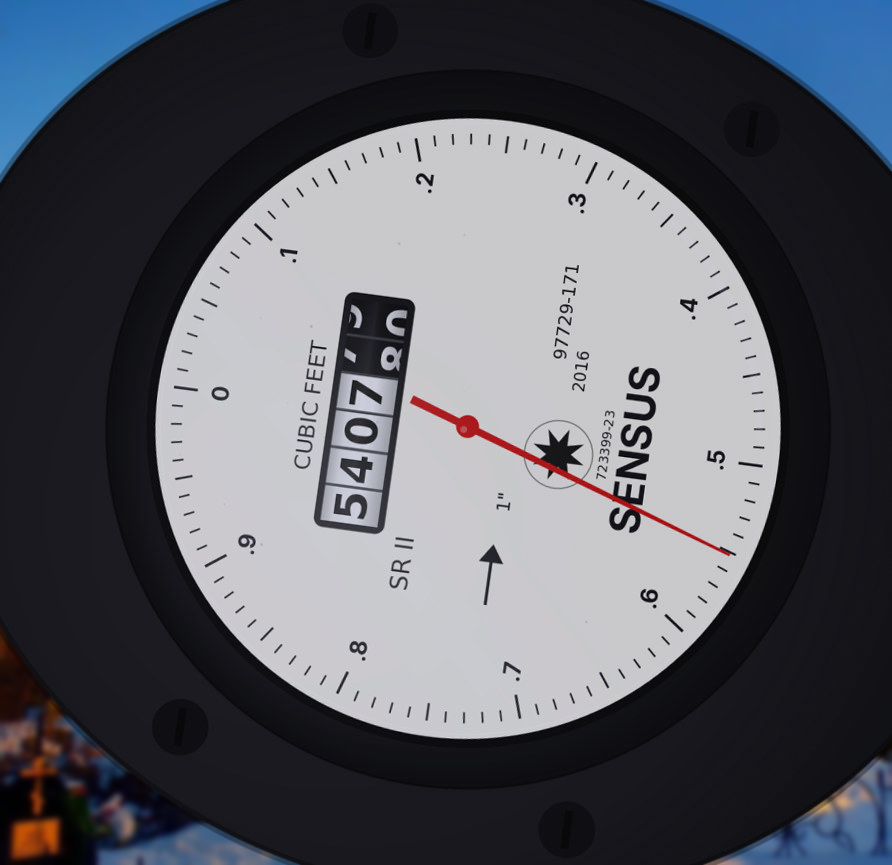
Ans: {"value": 540779.55, "unit": "ft³"}
